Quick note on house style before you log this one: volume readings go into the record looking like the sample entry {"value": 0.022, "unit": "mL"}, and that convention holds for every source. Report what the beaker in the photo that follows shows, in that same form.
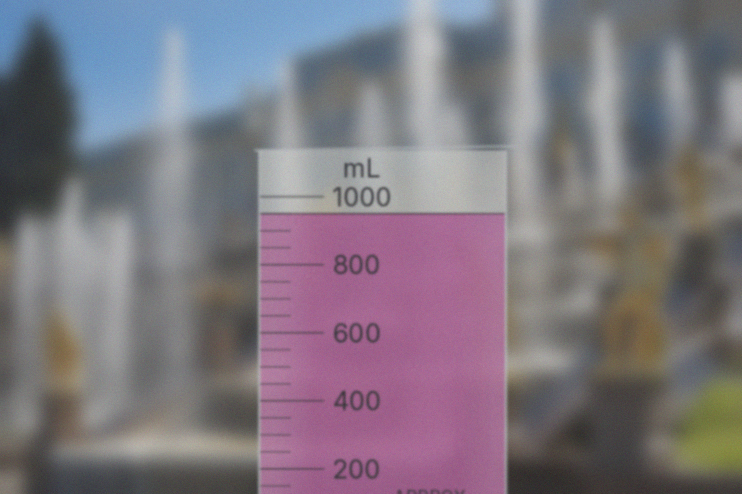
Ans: {"value": 950, "unit": "mL"}
